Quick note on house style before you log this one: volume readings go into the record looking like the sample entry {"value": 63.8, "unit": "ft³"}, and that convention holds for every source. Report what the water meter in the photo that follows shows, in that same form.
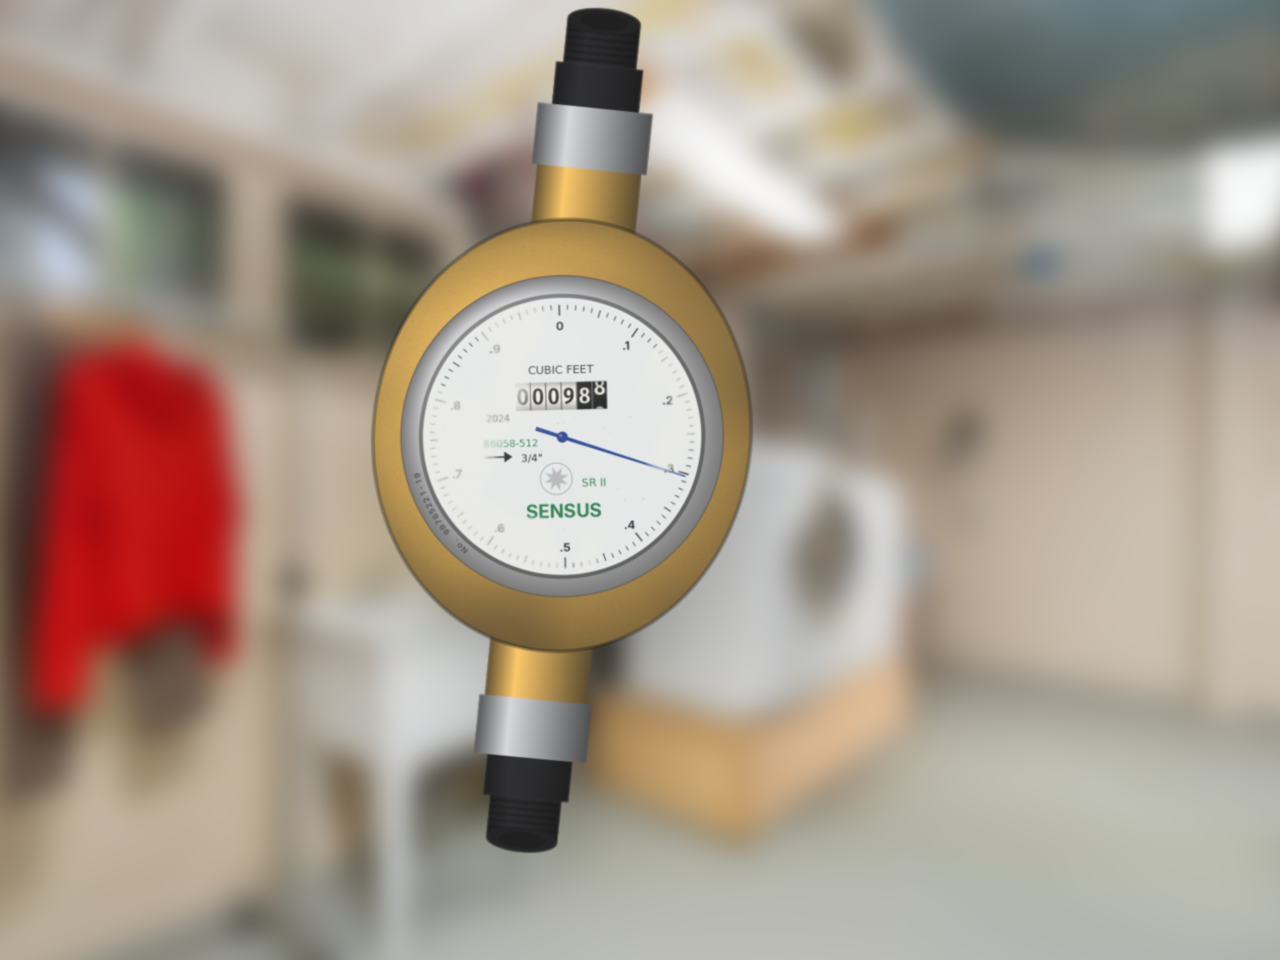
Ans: {"value": 988.30, "unit": "ft³"}
